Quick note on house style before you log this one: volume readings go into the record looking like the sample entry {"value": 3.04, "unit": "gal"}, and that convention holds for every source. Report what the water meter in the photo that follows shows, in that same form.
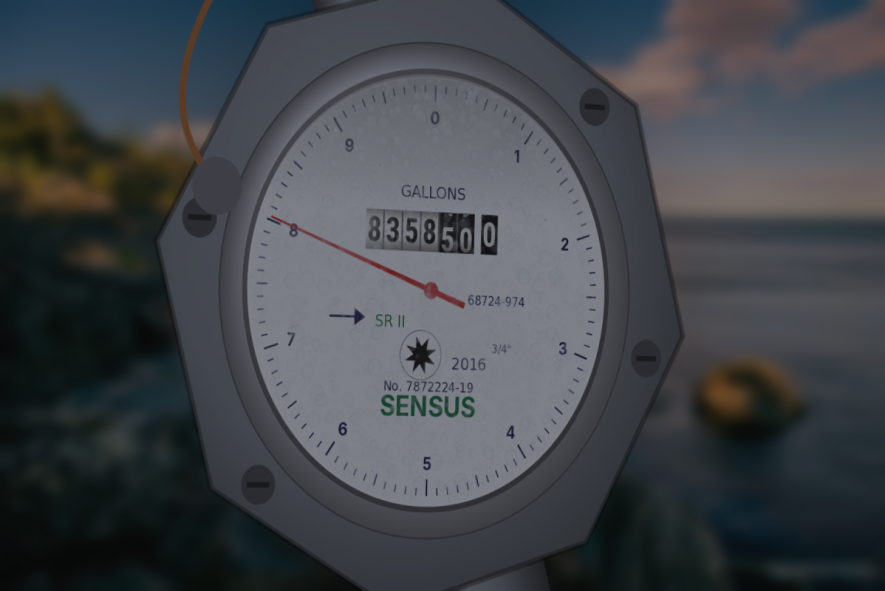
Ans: {"value": 8358498.0, "unit": "gal"}
